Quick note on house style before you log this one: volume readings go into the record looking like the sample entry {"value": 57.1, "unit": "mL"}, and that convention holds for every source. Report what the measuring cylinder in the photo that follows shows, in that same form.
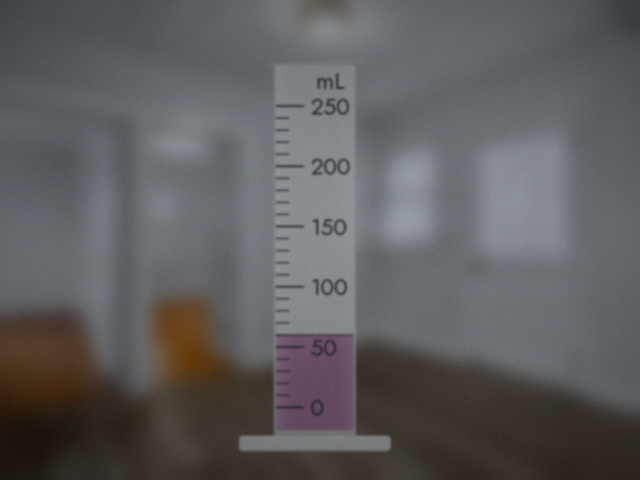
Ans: {"value": 60, "unit": "mL"}
